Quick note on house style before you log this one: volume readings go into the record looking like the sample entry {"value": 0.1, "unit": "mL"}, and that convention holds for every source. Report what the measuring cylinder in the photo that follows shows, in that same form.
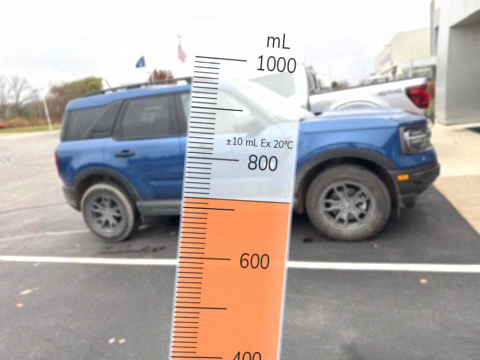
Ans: {"value": 720, "unit": "mL"}
